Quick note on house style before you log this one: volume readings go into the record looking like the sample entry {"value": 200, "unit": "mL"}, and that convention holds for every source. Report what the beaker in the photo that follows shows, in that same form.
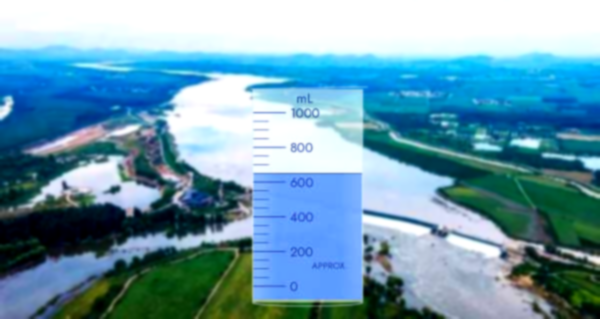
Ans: {"value": 650, "unit": "mL"}
